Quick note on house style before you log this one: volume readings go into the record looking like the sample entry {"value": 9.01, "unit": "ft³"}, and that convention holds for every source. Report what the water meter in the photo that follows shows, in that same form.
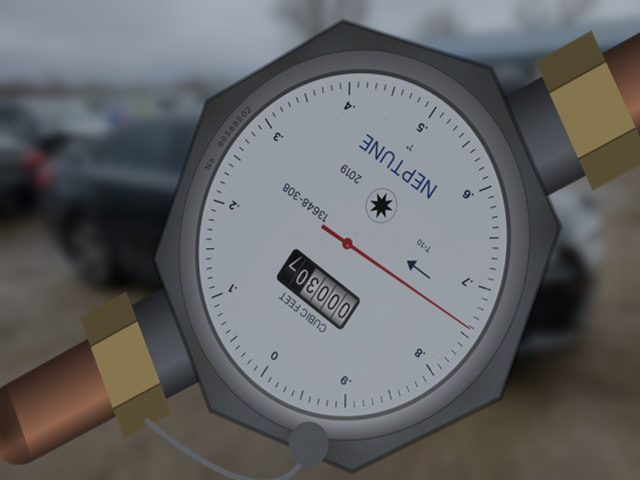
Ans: {"value": 306.74, "unit": "ft³"}
